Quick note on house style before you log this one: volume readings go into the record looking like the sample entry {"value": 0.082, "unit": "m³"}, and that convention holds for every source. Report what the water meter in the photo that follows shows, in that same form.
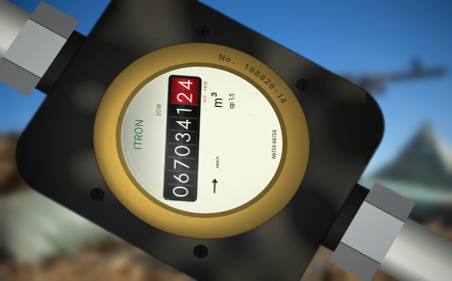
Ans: {"value": 670341.24, "unit": "m³"}
